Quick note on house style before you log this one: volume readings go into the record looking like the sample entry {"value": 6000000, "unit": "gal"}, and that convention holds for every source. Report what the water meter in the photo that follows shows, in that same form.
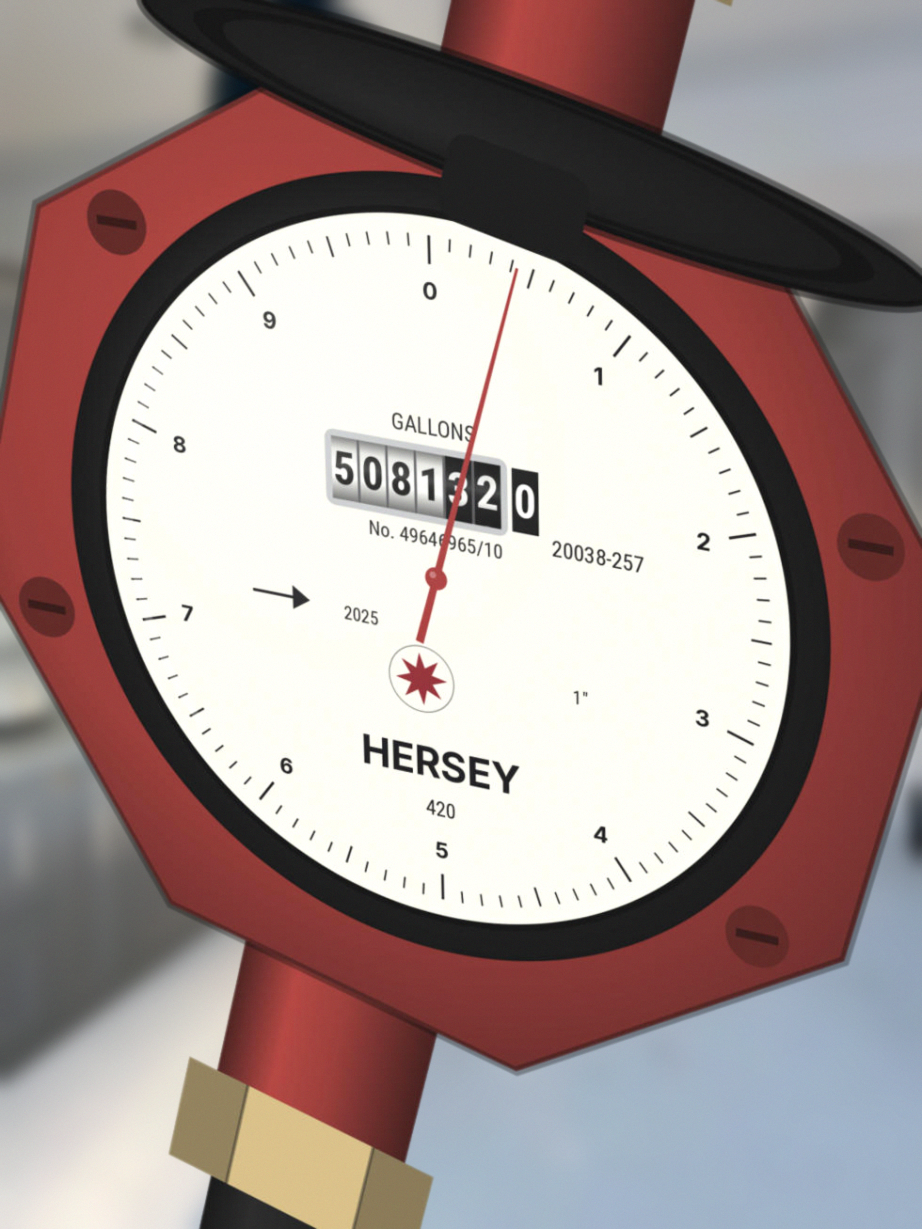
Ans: {"value": 5081320.4, "unit": "gal"}
